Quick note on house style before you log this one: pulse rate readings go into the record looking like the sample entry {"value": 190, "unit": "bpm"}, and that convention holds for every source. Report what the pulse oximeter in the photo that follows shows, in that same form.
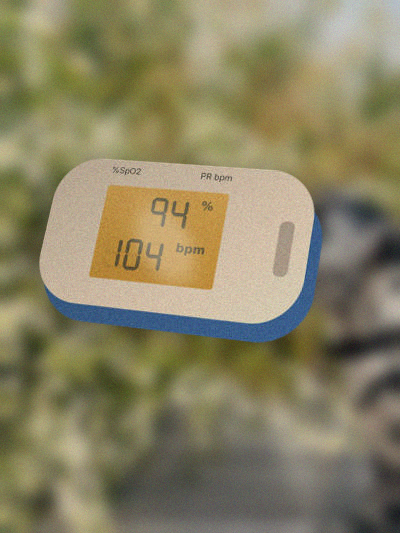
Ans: {"value": 104, "unit": "bpm"}
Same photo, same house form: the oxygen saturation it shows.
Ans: {"value": 94, "unit": "%"}
